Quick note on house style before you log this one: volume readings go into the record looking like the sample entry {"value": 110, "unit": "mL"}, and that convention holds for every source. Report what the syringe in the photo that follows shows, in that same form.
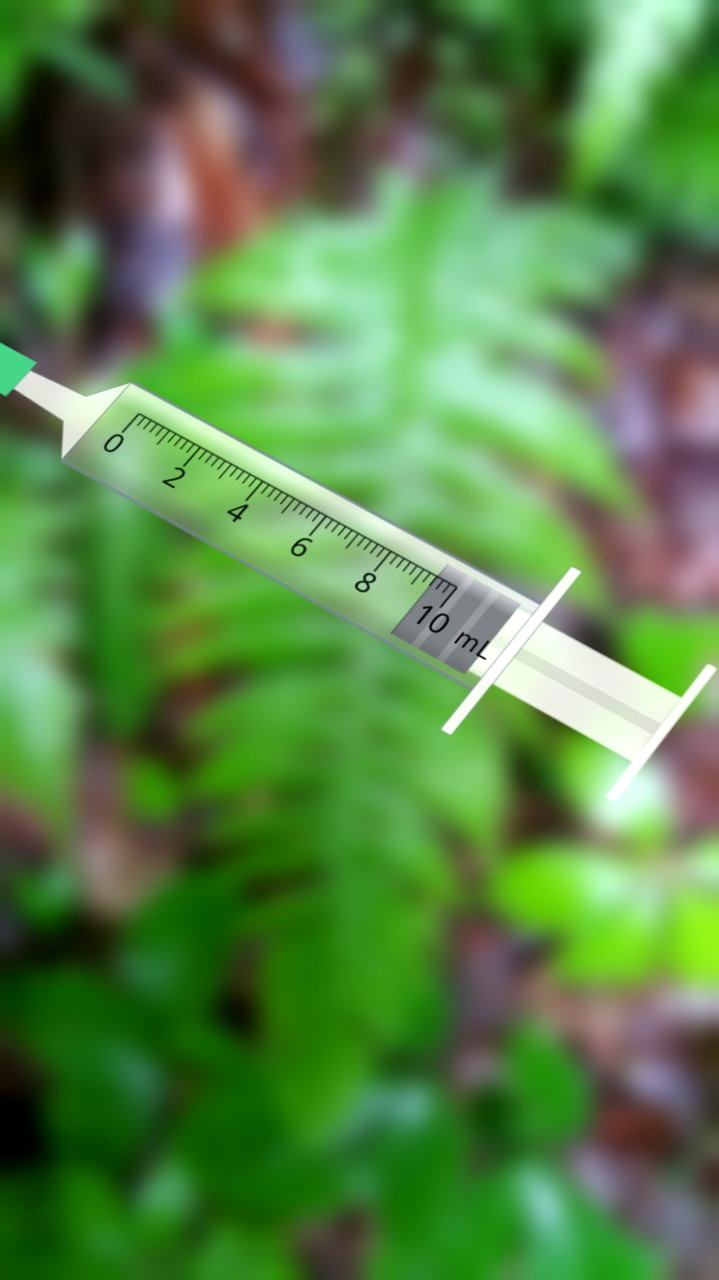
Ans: {"value": 9.4, "unit": "mL"}
